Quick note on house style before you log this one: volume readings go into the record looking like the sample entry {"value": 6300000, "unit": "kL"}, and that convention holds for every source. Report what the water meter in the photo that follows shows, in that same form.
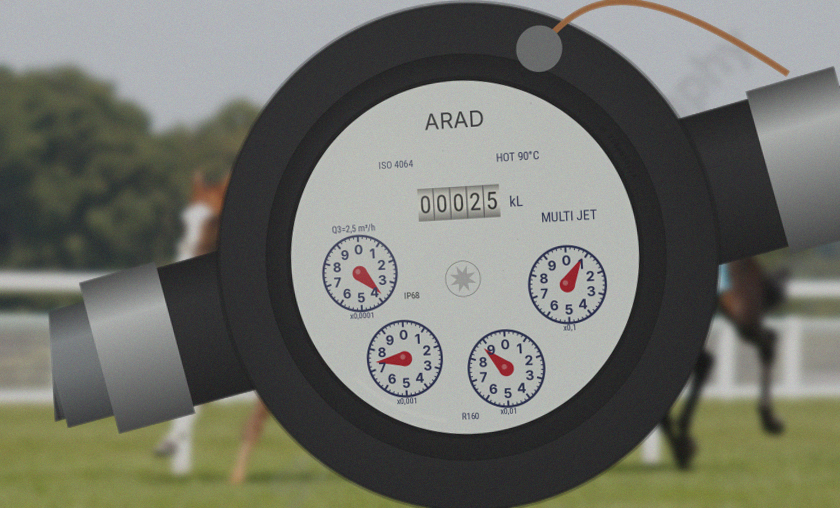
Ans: {"value": 25.0873, "unit": "kL"}
